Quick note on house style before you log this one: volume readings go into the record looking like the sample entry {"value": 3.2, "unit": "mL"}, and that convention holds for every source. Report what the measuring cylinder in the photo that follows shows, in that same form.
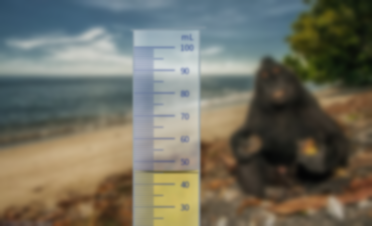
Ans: {"value": 45, "unit": "mL"}
